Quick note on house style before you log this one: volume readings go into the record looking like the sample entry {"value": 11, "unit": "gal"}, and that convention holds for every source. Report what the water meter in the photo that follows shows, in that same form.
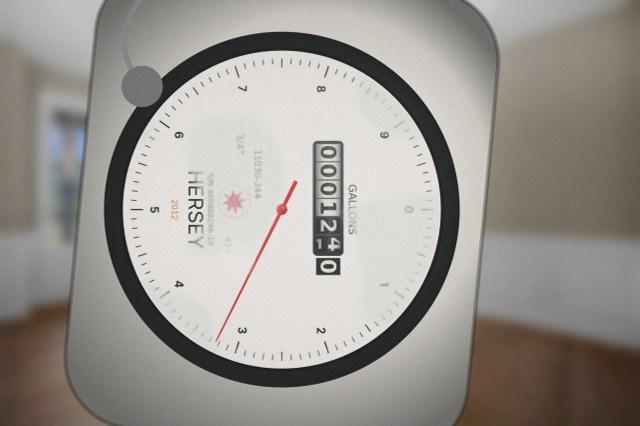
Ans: {"value": 1243.2, "unit": "gal"}
